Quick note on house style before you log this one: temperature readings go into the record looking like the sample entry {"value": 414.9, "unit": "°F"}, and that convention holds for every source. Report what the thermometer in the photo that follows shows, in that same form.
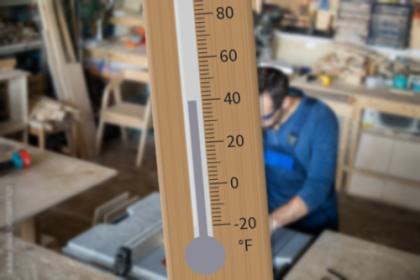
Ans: {"value": 40, "unit": "°F"}
